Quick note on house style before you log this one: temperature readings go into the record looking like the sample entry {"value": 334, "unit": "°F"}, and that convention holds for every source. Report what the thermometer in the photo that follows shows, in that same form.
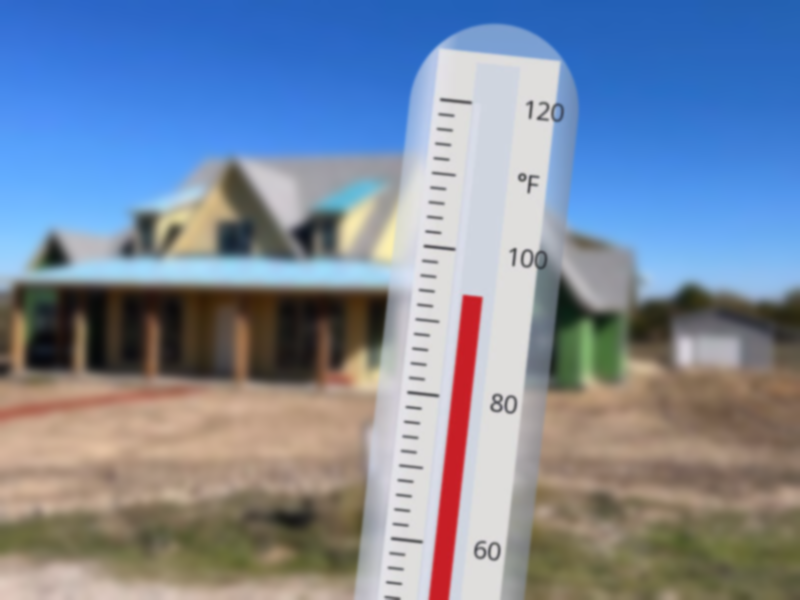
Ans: {"value": 94, "unit": "°F"}
